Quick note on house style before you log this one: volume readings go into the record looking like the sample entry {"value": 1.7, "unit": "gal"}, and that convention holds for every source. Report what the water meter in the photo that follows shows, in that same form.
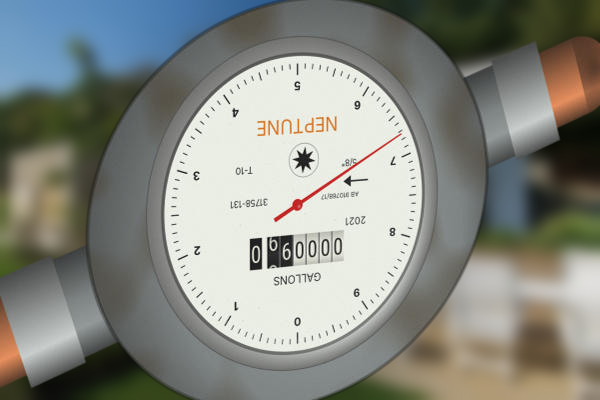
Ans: {"value": 986.7, "unit": "gal"}
